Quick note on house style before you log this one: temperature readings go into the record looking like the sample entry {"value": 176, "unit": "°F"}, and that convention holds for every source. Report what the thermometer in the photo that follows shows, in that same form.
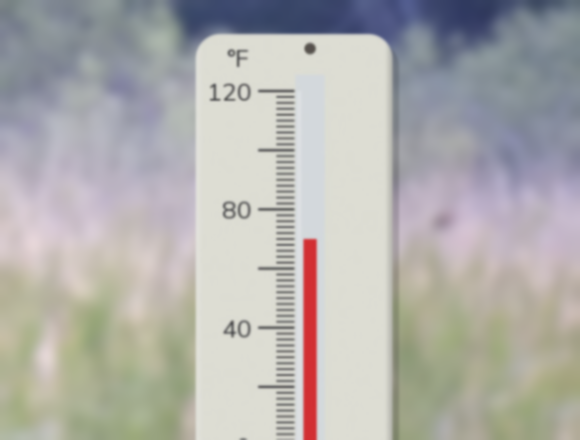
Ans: {"value": 70, "unit": "°F"}
